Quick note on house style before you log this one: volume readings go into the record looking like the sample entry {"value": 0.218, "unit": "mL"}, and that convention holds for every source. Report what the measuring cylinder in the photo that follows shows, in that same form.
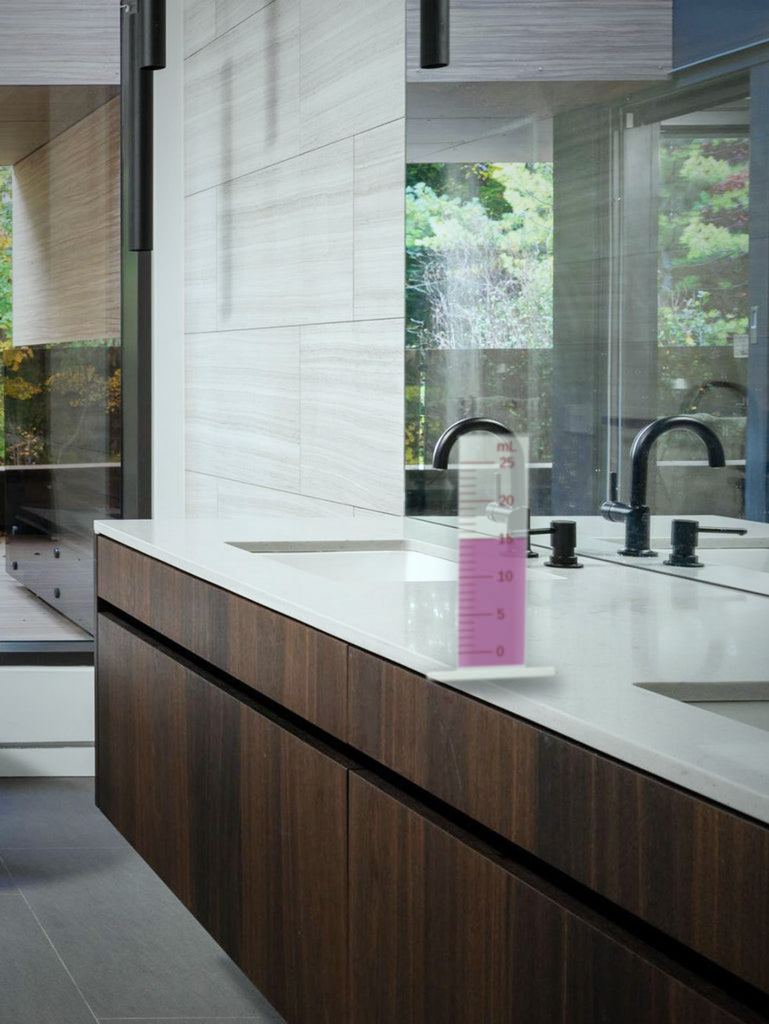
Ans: {"value": 15, "unit": "mL"}
